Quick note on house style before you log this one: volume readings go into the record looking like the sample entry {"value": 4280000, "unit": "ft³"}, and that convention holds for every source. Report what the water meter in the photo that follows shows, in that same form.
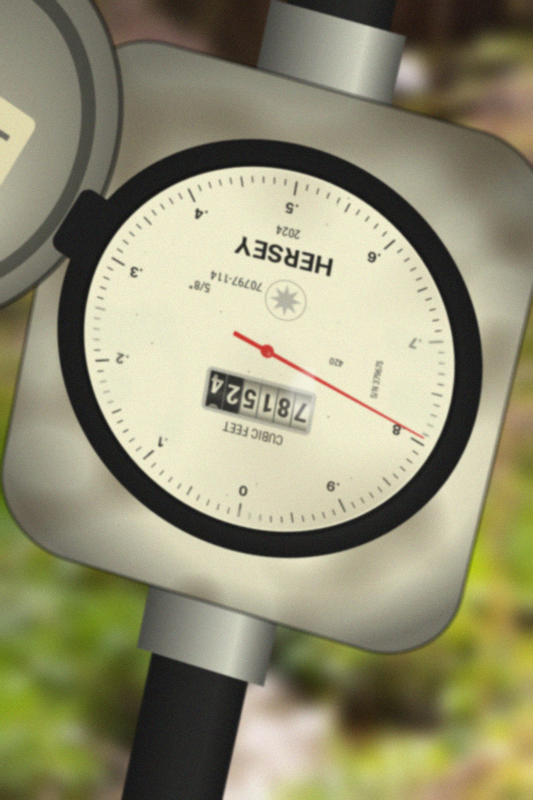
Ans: {"value": 781523.79, "unit": "ft³"}
